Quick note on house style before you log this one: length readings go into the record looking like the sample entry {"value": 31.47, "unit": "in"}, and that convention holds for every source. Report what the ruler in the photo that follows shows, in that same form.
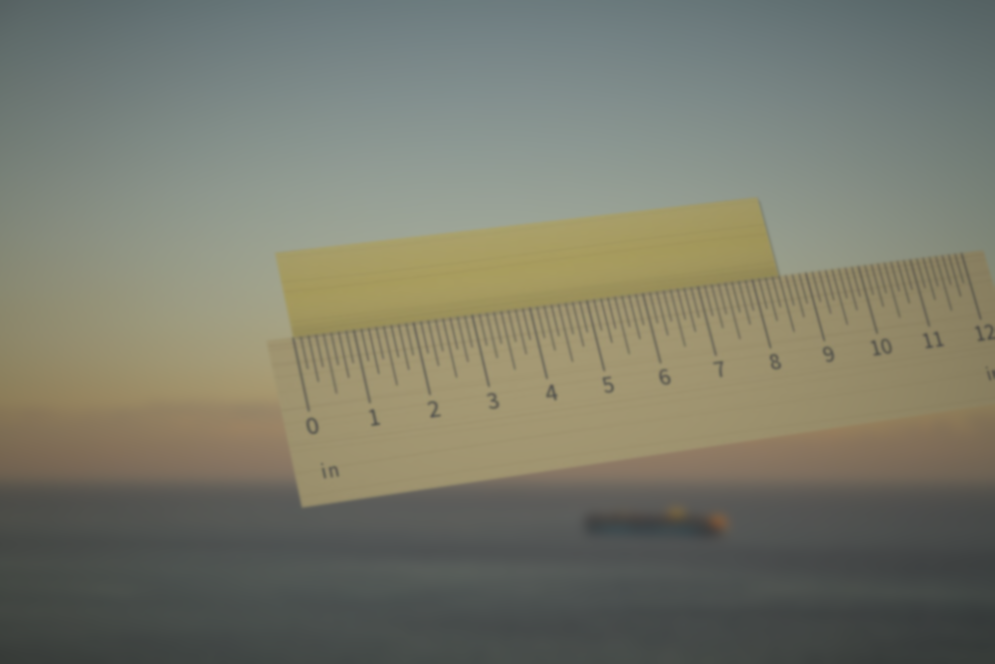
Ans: {"value": 8.5, "unit": "in"}
